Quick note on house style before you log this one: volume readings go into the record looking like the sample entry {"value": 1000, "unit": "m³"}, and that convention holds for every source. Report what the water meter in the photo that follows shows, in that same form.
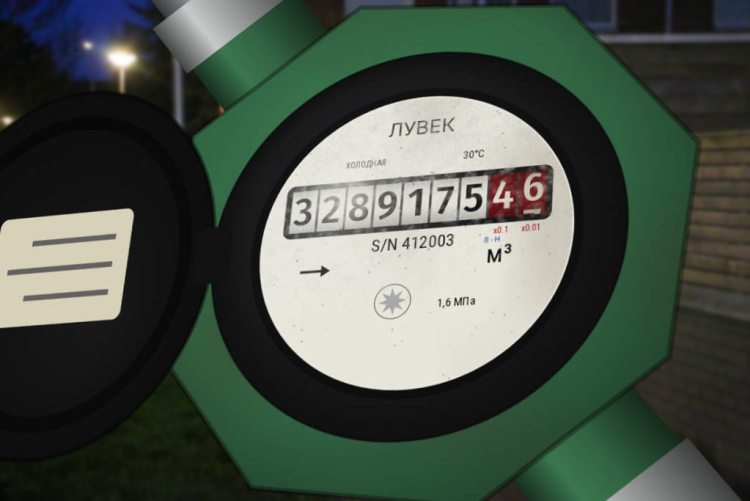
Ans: {"value": 3289175.46, "unit": "m³"}
